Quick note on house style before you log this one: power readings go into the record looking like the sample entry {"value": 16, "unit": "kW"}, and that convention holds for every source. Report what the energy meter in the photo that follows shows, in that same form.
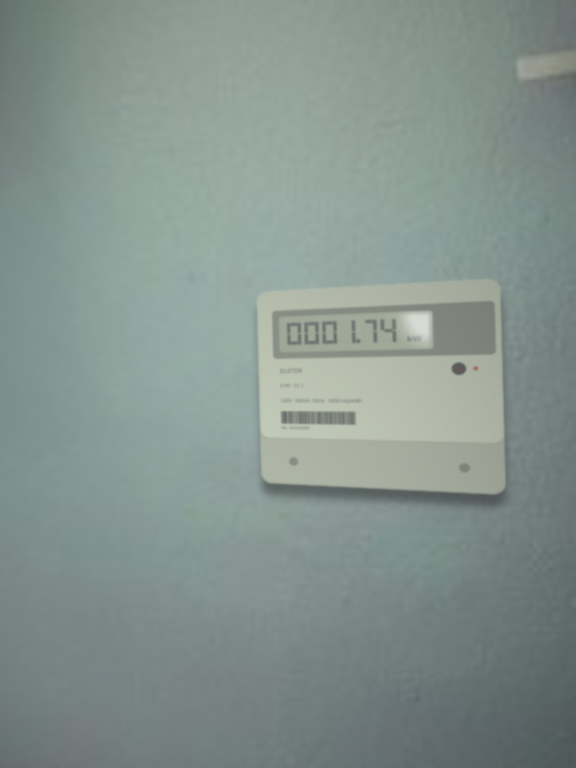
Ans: {"value": 1.74, "unit": "kW"}
